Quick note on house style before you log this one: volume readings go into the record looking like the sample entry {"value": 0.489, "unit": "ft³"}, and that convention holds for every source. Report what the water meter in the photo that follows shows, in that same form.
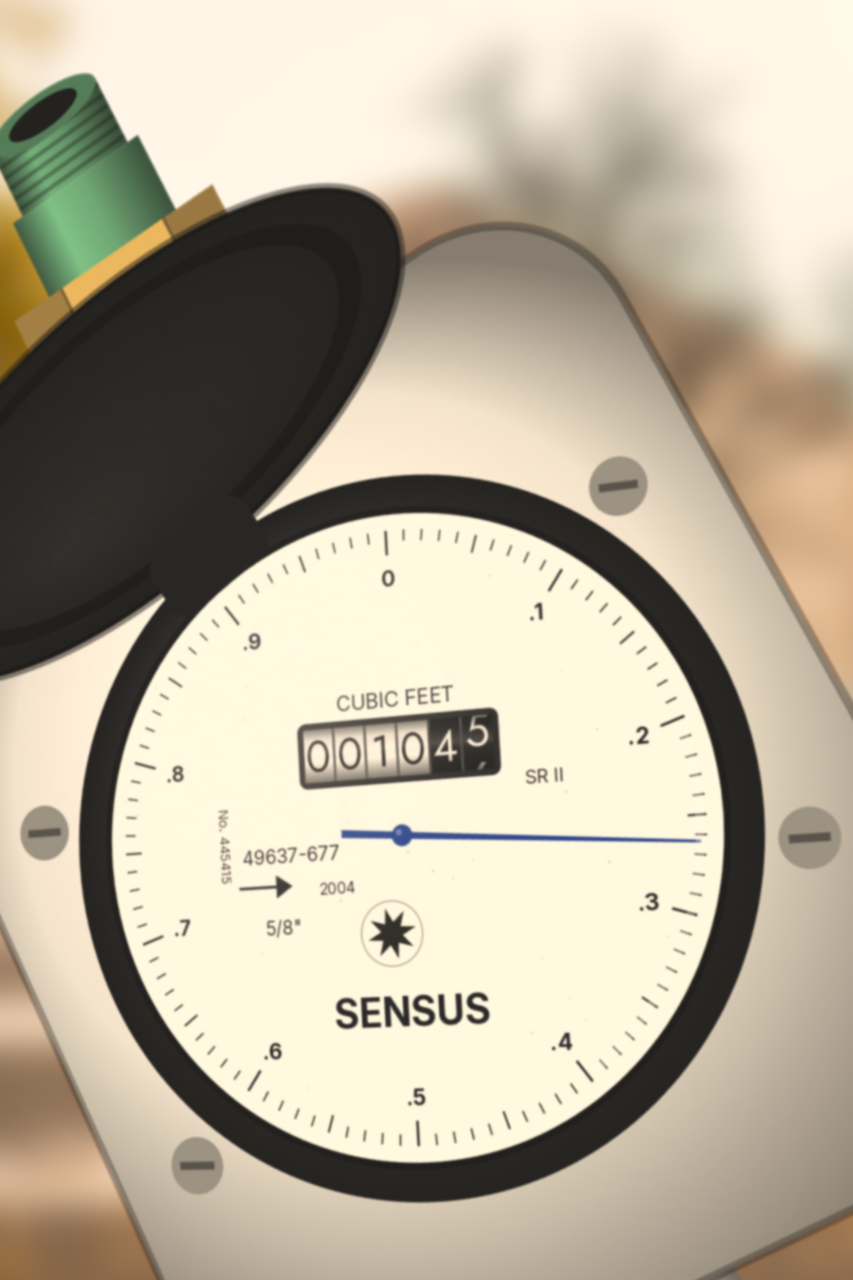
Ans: {"value": 1045.26, "unit": "ft³"}
